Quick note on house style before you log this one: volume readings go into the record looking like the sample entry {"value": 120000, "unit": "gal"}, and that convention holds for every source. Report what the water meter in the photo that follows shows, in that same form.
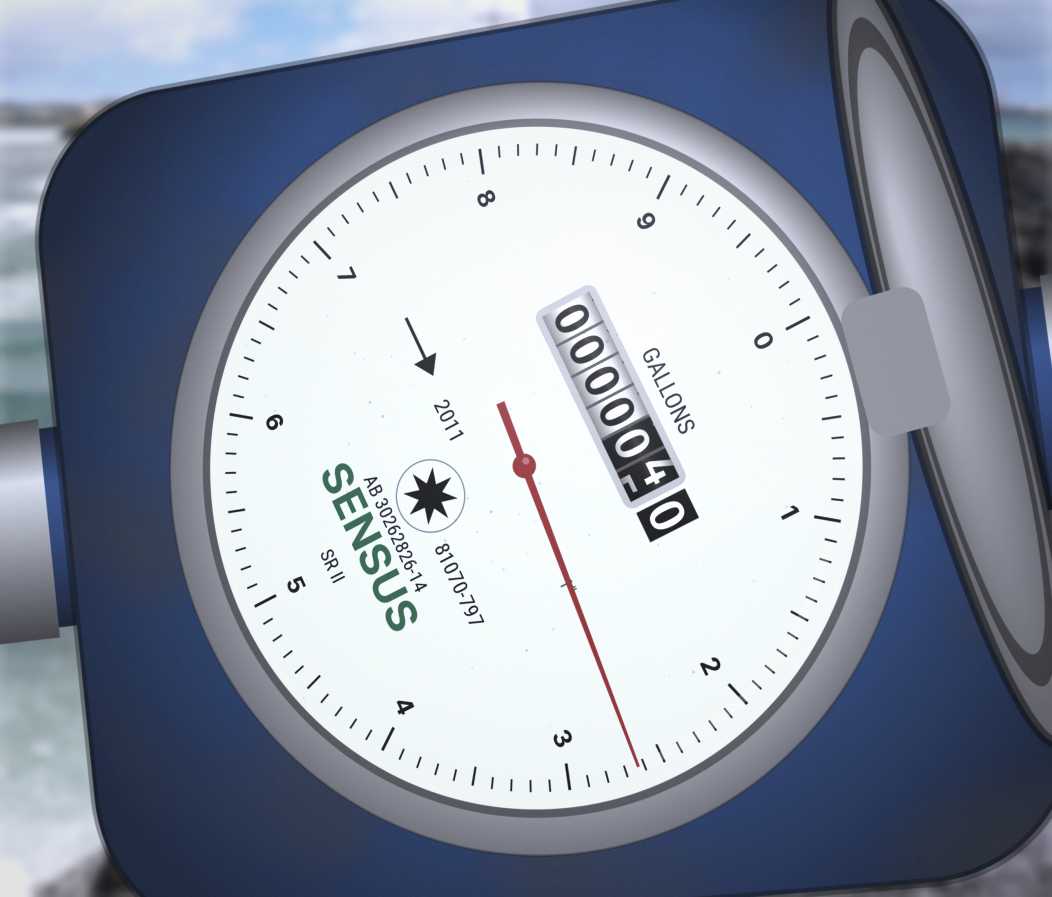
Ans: {"value": 42.6, "unit": "gal"}
